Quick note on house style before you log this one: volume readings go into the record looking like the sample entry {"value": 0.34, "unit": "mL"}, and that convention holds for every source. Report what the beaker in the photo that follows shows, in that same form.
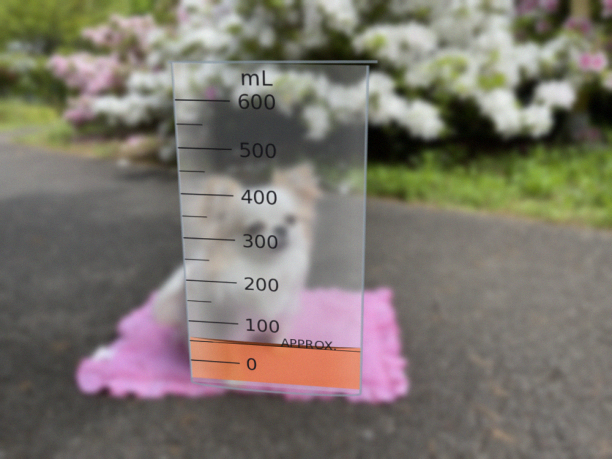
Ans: {"value": 50, "unit": "mL"}
